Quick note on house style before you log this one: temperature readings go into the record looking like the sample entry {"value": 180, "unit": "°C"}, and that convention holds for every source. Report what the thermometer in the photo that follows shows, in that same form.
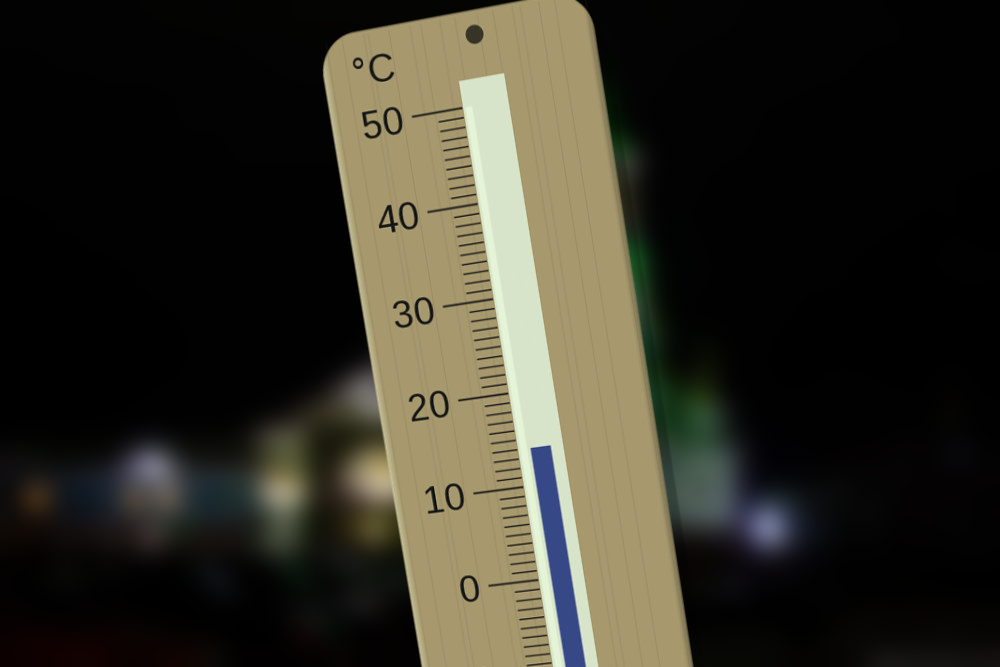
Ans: {"value": 14, "unit": "°C"}
